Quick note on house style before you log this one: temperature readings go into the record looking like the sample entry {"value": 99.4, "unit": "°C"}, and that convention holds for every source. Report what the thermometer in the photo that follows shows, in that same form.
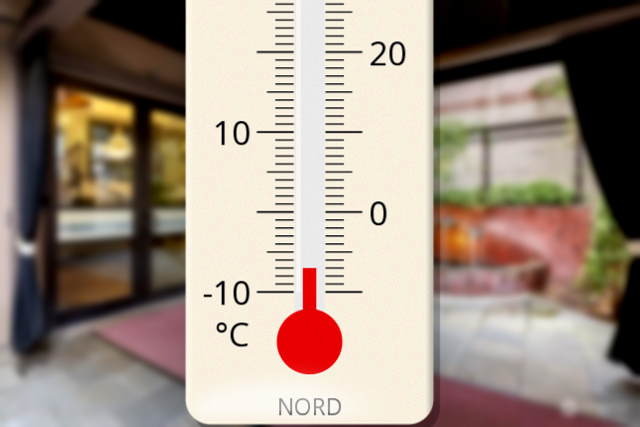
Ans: {"value": -7, "unit": "°C"}
